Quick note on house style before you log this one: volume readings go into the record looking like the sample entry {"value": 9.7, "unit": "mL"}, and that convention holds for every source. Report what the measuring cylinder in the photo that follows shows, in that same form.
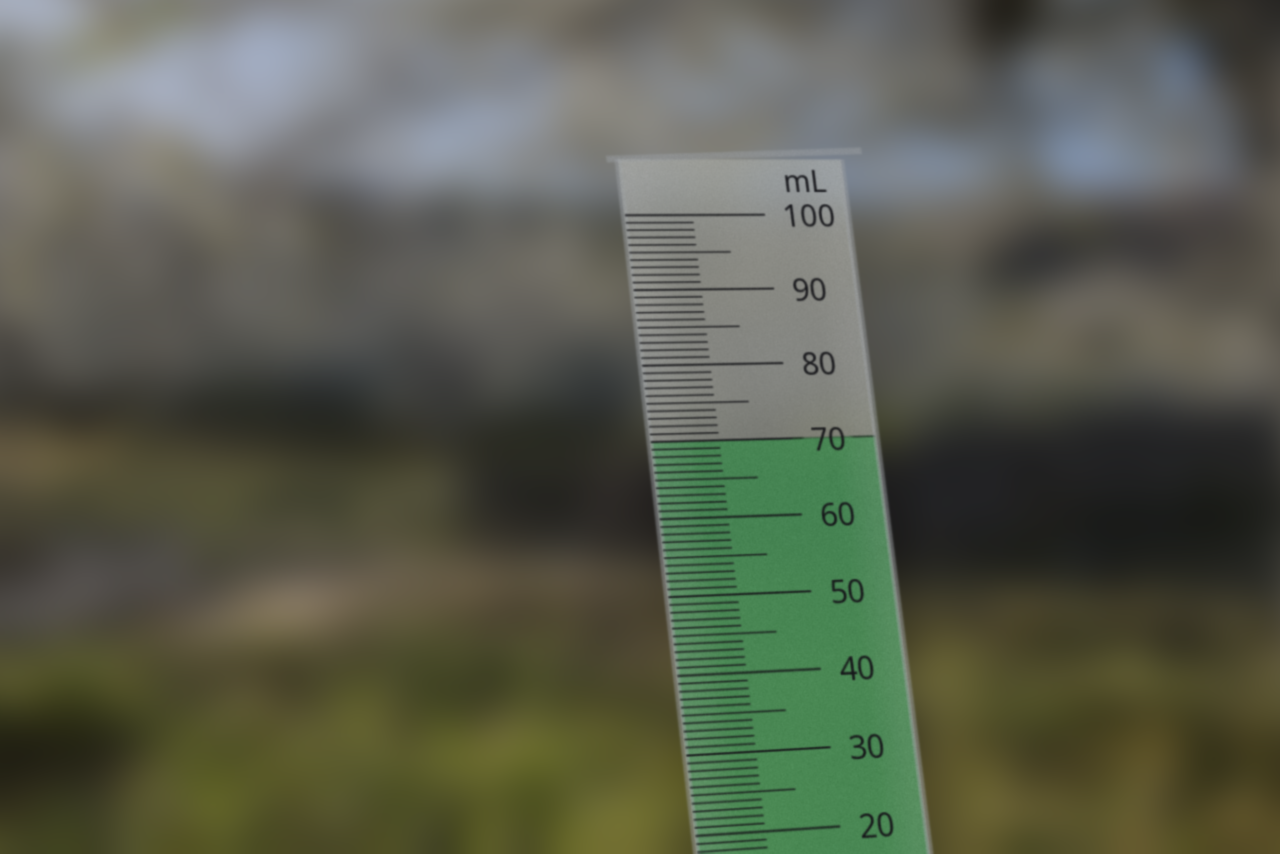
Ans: {"value": 70, "unit": "mL"}
